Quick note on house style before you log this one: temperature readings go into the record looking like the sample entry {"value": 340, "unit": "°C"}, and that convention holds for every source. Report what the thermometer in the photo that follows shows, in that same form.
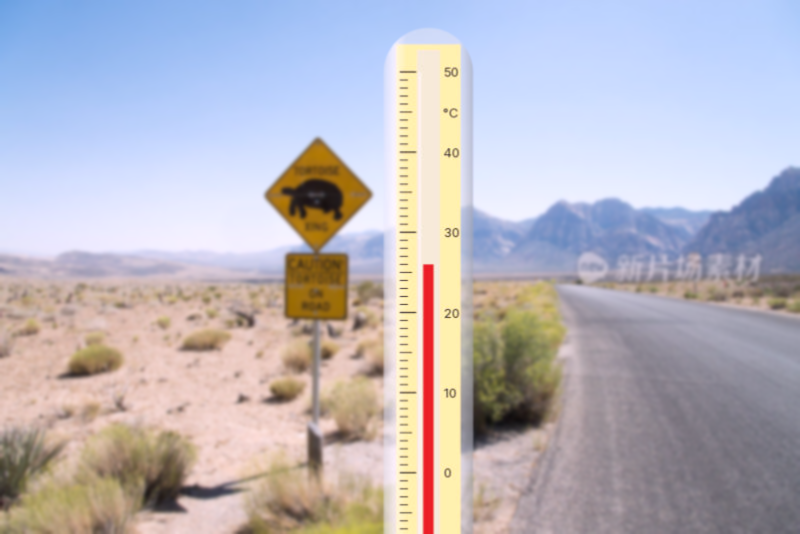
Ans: {"value": 26, "unit": "°C"}
